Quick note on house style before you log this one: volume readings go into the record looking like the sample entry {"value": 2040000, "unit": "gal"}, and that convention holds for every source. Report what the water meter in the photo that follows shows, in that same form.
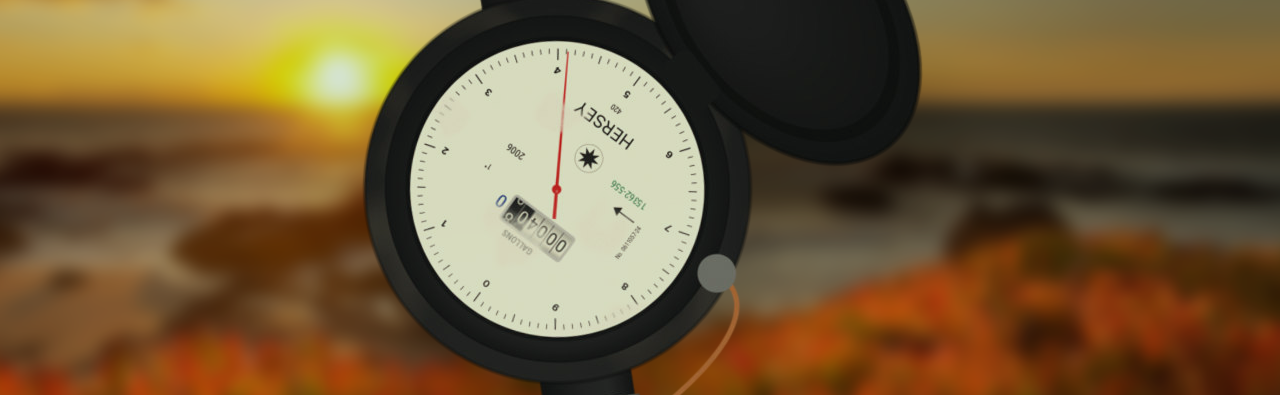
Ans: {"value": 4084.1, "unit": "gal"}
